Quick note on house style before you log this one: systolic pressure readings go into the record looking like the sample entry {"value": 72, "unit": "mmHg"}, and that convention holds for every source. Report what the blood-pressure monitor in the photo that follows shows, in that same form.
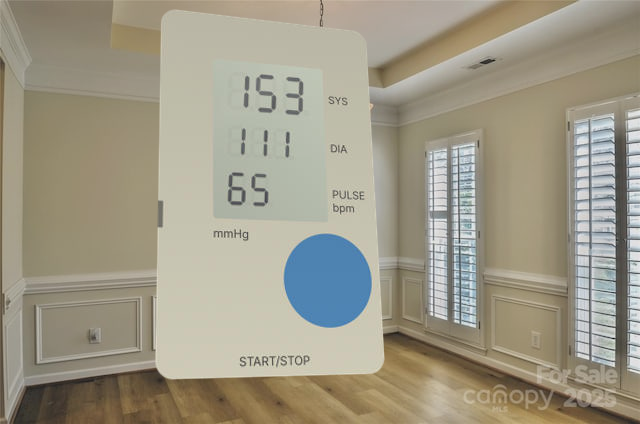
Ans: {"value": 153, "unit": "mmHg"}
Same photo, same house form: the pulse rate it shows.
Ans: {"value": 65, "unit": "bpm"}
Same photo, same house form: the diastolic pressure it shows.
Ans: {"value": 111, "unit": "mmHg"}
